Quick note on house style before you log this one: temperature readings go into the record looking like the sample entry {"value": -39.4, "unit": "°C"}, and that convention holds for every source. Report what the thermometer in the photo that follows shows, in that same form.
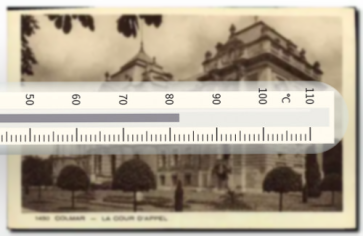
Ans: {"value": 82, "unit": "°C"}
